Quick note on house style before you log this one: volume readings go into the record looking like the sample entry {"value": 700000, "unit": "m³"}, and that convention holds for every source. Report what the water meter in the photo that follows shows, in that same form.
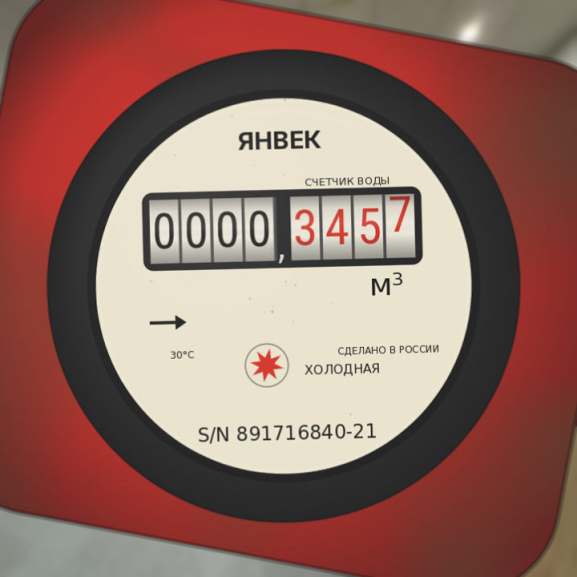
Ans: {"value": 0.3457, "unit": "m³"}
